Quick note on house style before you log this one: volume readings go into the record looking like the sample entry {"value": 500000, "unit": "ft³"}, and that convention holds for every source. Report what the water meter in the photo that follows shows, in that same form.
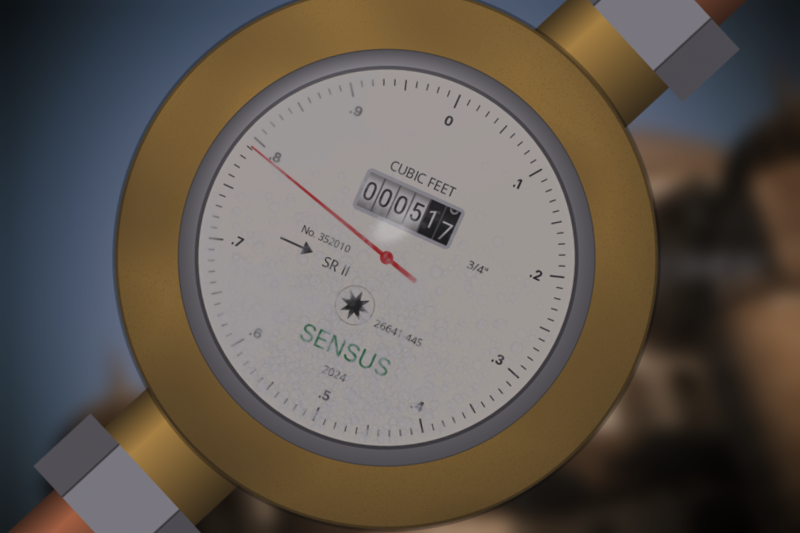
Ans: {"value": 516.79, "unit": "ft³"}
